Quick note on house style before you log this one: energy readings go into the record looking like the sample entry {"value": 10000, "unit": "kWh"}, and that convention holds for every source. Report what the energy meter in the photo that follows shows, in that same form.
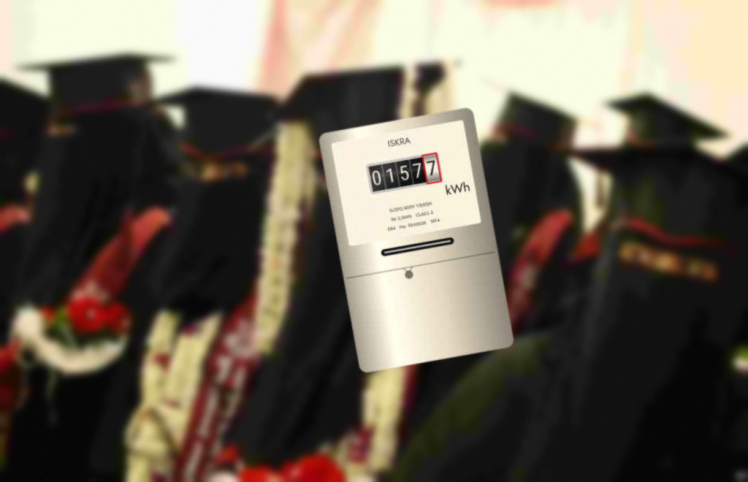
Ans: {"value": 157.7, "unit": "kWh"}
